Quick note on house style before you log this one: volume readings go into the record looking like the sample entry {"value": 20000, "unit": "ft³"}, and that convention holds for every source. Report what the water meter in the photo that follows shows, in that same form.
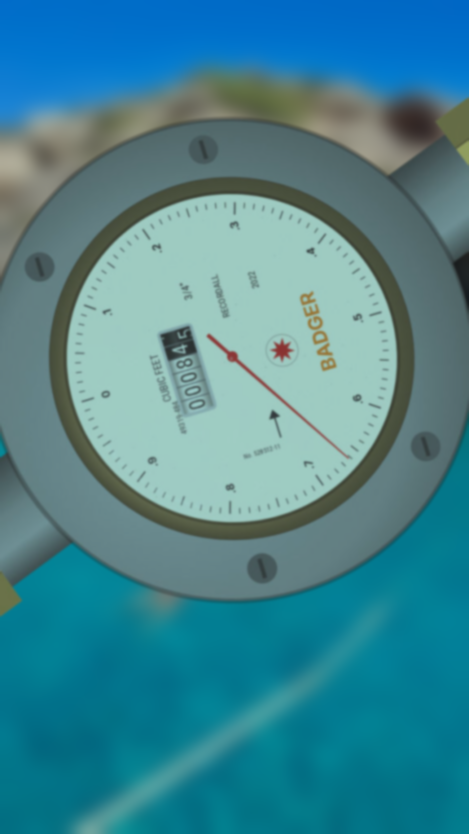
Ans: {"value": 844.66, "unit": "ft³"}
